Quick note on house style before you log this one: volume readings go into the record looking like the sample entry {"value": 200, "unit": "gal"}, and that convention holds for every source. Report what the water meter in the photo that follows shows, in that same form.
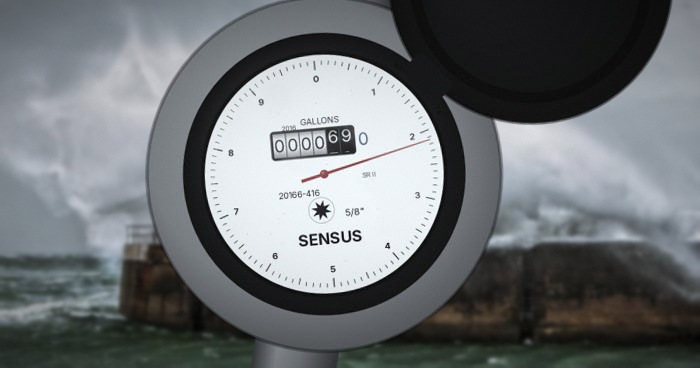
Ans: {"value": 692.1, "unit": "gal"}
